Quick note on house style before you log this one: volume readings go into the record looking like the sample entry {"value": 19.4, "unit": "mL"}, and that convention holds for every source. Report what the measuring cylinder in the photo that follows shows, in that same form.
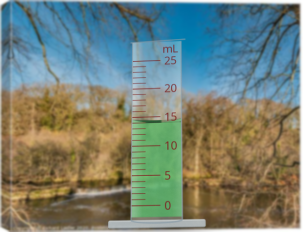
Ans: {"value": 14, "unit": "mL"}
